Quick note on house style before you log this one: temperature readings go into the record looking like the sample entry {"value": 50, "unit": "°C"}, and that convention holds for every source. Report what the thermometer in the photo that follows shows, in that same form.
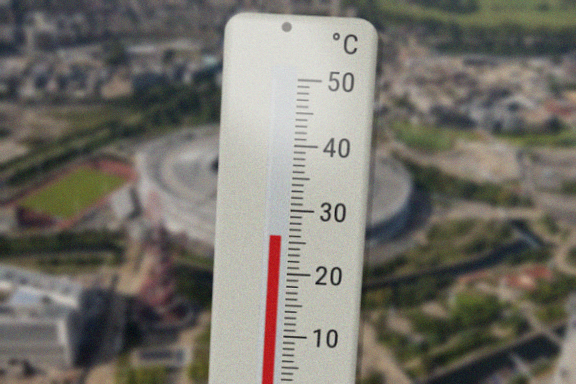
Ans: {"value": 26, "unit": "°C"}
